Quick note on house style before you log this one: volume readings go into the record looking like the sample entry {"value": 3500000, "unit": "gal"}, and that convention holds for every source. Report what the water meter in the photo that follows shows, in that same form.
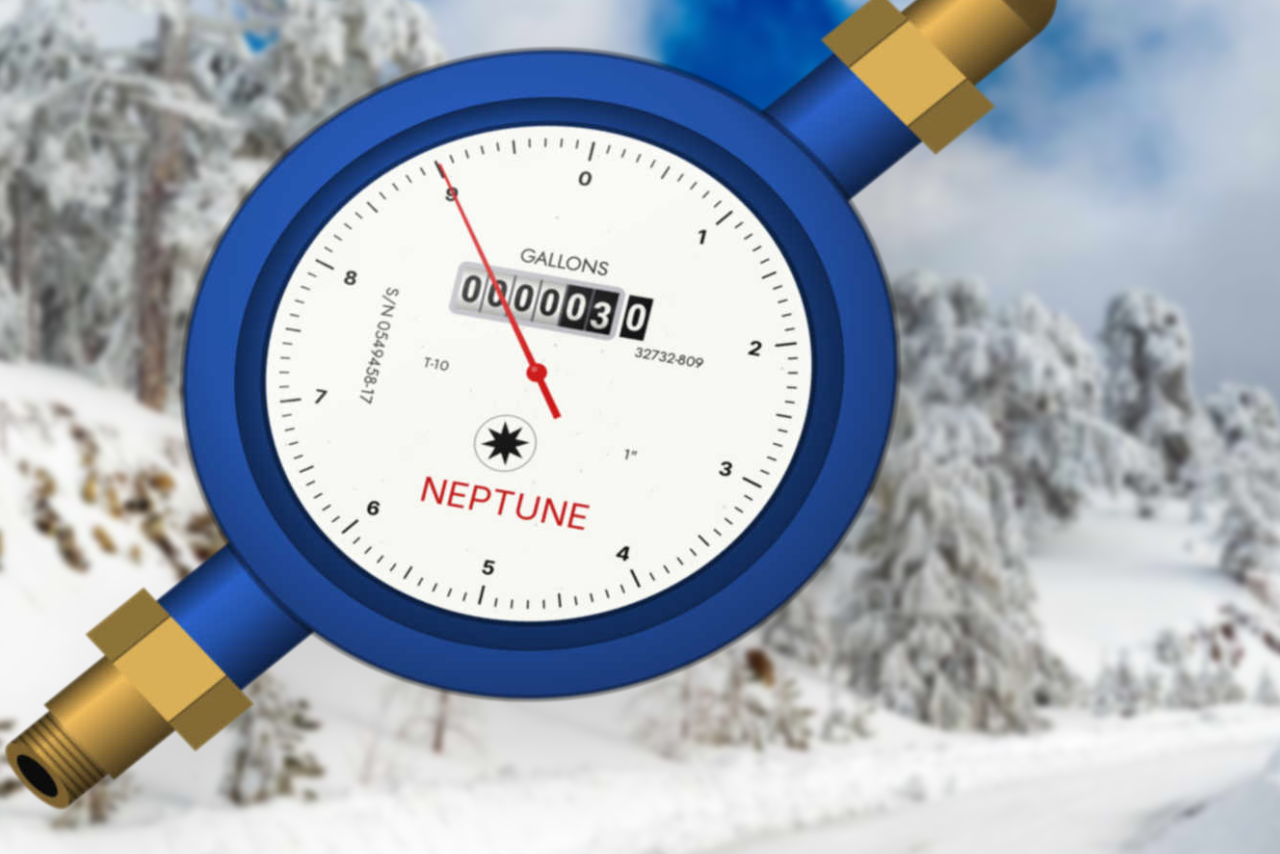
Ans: {"value": 29.0, "unit": "gal"}
